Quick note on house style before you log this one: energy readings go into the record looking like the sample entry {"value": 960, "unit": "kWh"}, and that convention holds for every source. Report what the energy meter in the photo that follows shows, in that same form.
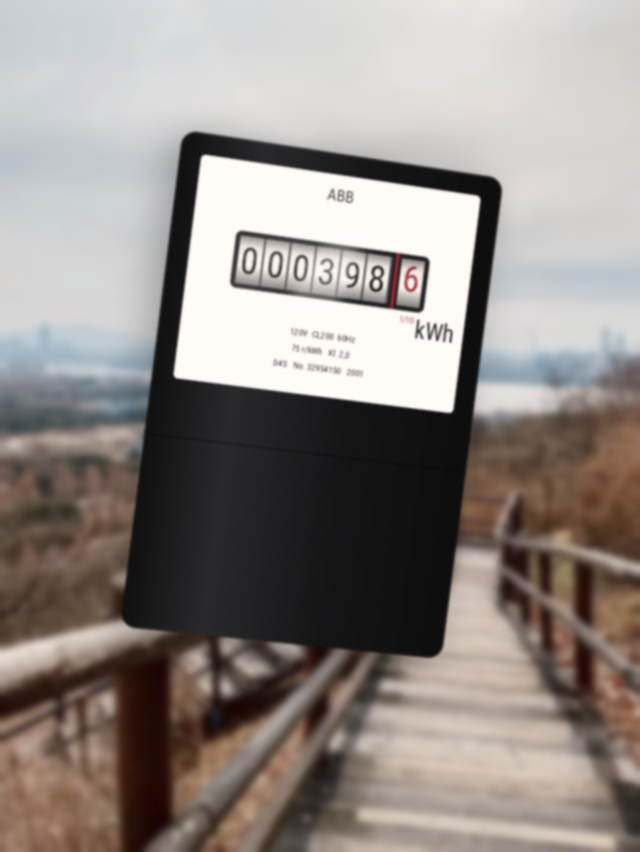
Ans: {"value": 398.6, "unit": "kWh"}
